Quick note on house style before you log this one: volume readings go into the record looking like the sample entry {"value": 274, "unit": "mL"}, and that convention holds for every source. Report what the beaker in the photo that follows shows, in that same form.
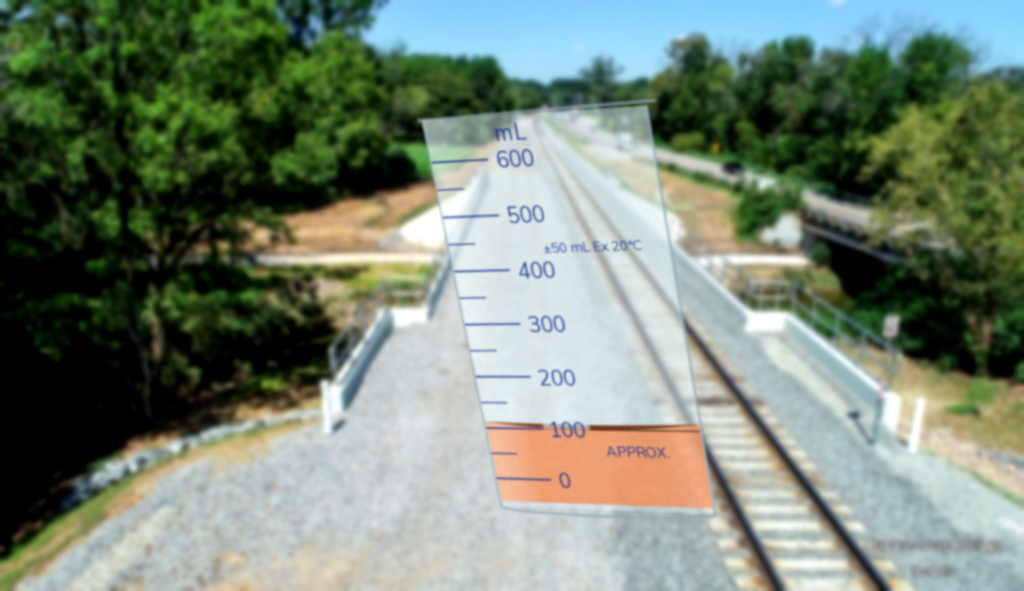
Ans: {"value": 100, "unit": "mL"}
